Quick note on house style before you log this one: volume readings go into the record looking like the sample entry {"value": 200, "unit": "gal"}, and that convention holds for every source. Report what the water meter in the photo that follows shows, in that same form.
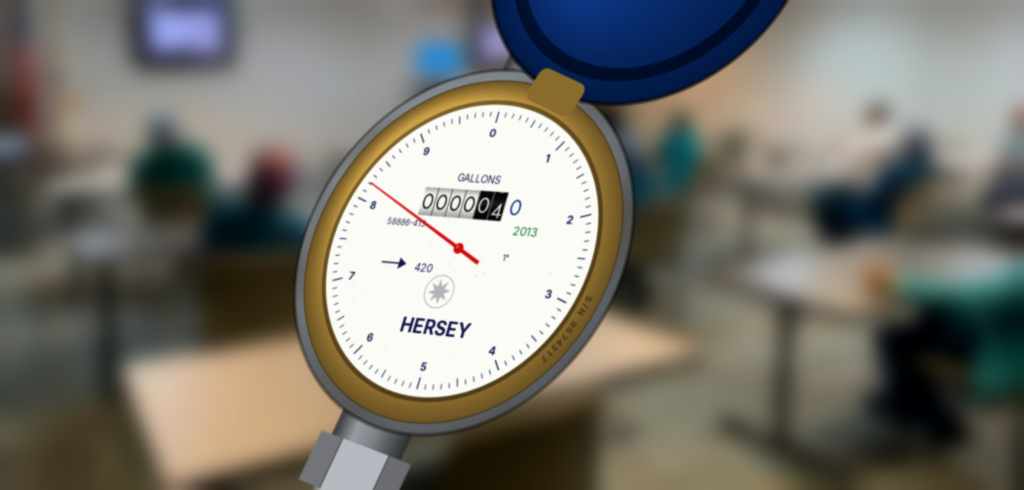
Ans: {"value": 38.2, "unit": "gal"}
